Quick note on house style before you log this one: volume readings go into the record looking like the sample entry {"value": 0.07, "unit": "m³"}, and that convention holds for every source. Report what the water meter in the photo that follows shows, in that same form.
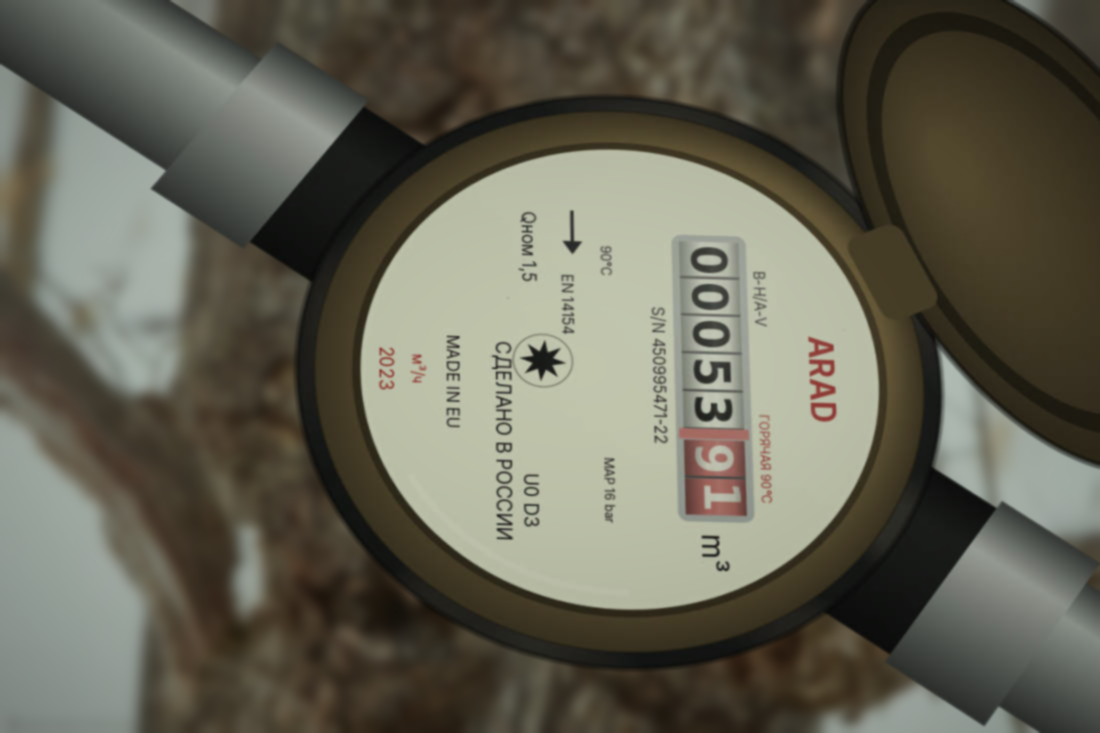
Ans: {"value": 53.91, "unit": "m³"}
